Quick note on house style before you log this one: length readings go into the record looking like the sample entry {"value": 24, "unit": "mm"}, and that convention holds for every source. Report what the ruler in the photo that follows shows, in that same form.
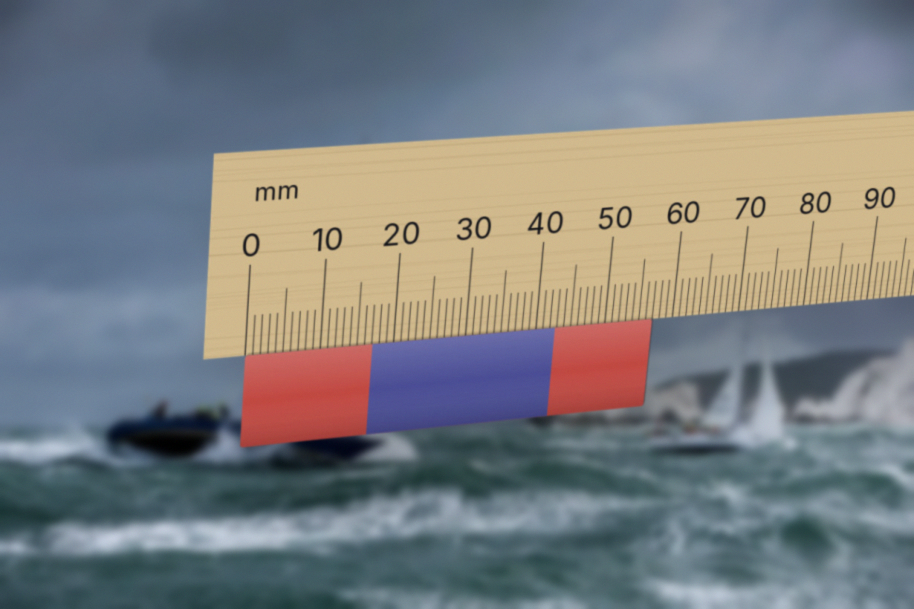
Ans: {"value": 57, "unit": "mm"}
